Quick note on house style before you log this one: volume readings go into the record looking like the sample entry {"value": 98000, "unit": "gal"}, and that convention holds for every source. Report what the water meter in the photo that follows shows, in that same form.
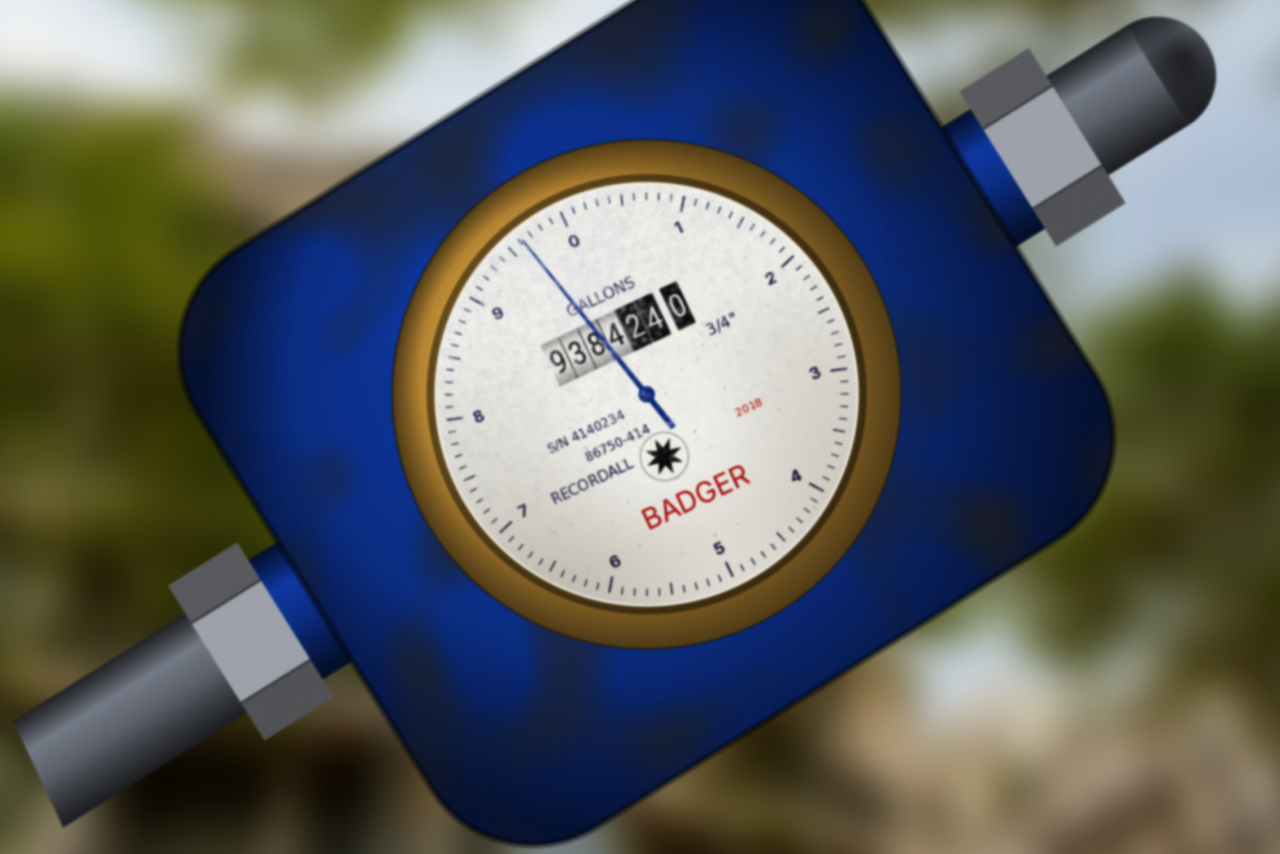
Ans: {"value": 9384239.6, "unit": "gal"}
